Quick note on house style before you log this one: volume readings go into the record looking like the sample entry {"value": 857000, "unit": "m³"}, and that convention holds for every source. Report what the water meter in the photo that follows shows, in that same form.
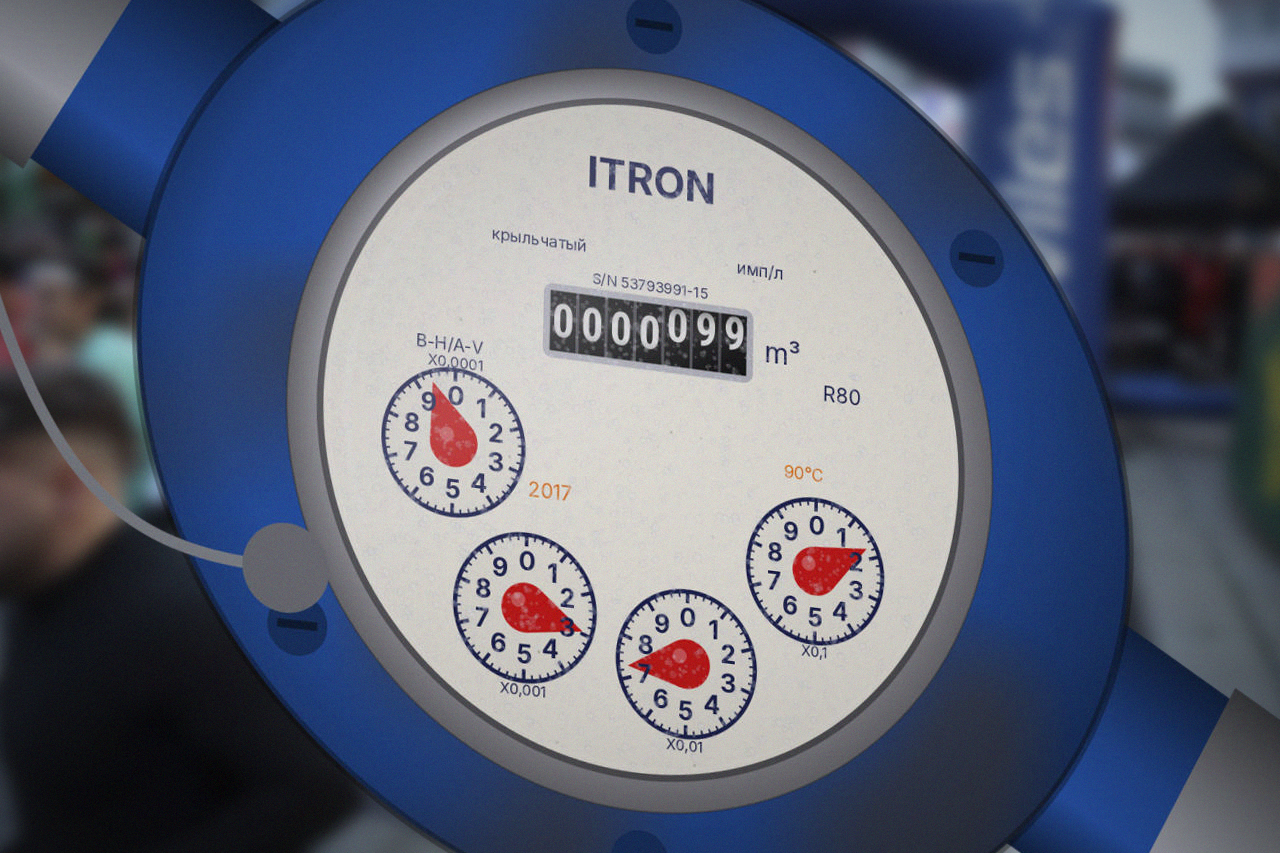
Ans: {"value": 99.1729, "unit": "m³"}
